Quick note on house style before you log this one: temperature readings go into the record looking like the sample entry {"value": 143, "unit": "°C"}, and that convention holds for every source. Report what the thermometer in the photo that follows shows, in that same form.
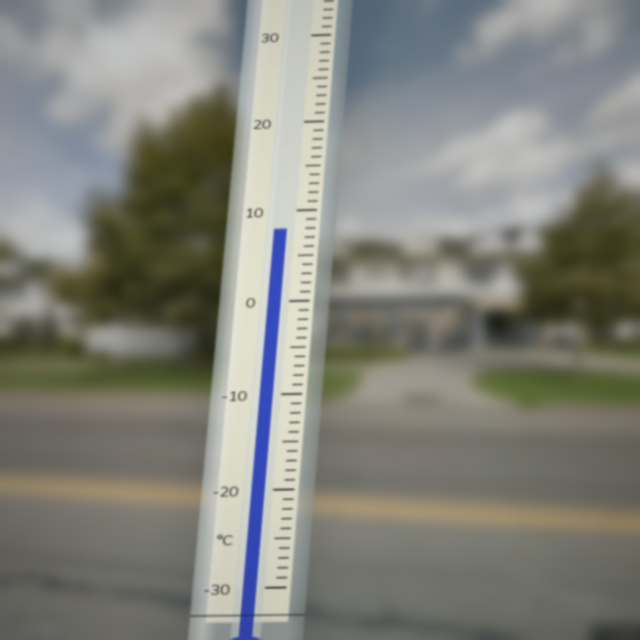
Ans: {"value": 8, "unit": "°C"}
